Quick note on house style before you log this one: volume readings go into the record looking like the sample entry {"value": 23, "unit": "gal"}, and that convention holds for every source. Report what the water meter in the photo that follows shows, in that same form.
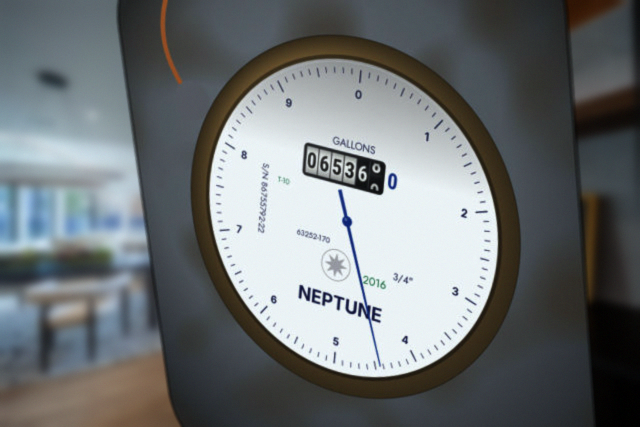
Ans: {"value": 653684.4, "unit": "gal"}
